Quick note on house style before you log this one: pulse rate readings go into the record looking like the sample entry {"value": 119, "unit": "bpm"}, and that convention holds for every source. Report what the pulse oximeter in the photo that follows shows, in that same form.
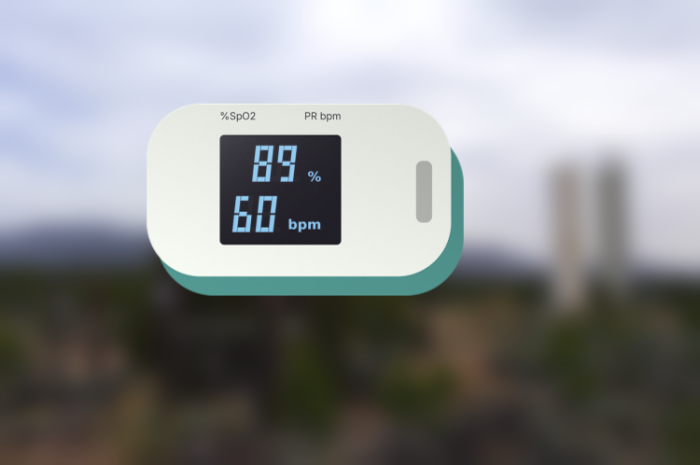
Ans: {"value": 60, "unit": "bpm"}
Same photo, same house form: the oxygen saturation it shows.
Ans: {"value": 89, "unit": "%"}
